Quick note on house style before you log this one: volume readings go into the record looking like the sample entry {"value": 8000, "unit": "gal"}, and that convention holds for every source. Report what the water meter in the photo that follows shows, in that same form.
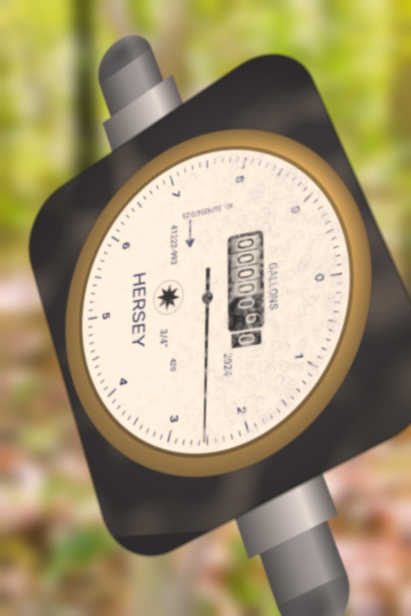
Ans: {"value": 62.5, "unit": "gal"}
